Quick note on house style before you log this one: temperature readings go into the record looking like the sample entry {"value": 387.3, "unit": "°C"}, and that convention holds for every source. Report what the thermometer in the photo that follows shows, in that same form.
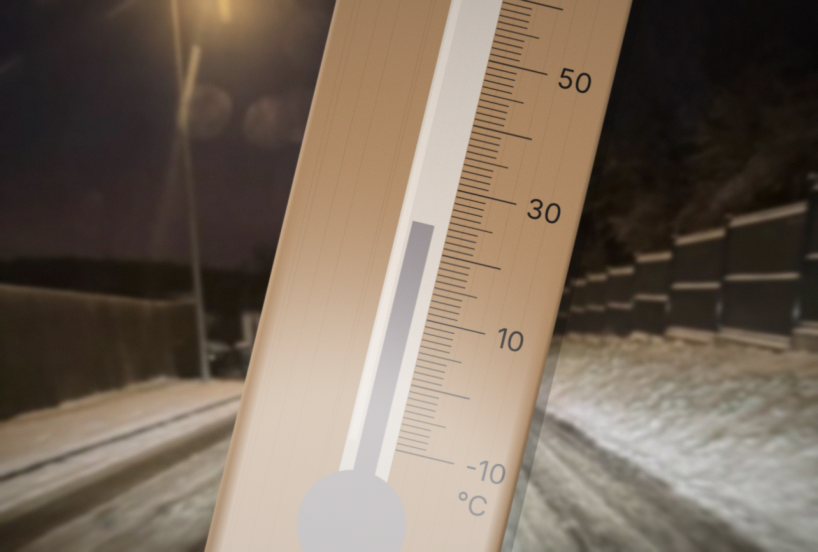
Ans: {"value": 24, "unit": "°C"}
